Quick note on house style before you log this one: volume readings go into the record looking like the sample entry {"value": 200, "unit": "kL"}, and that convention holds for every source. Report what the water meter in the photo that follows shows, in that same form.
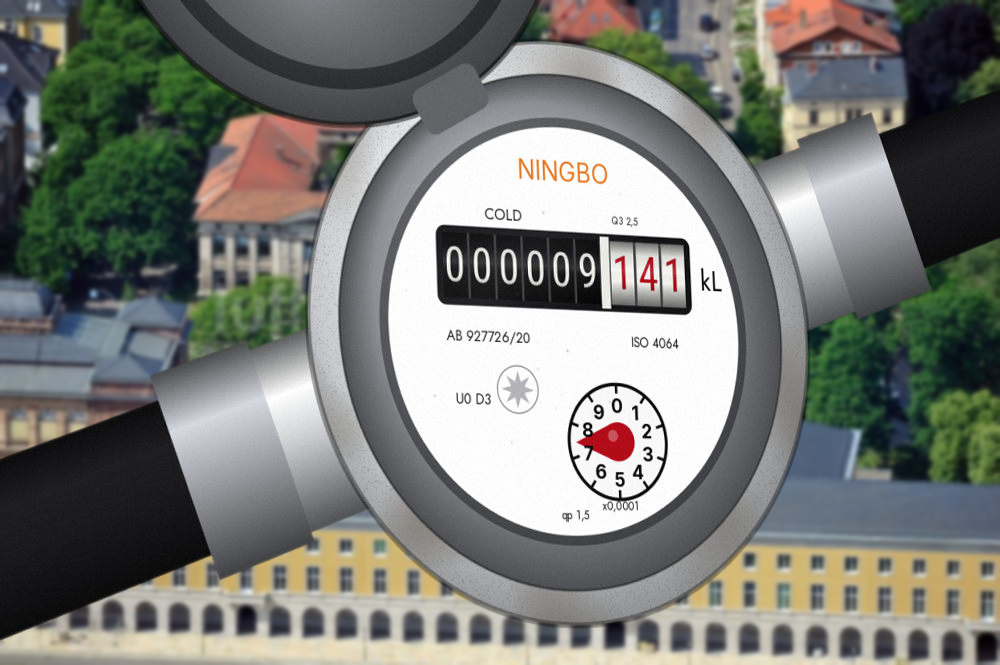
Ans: {"value": 9.1417, "unit": "kL"}
